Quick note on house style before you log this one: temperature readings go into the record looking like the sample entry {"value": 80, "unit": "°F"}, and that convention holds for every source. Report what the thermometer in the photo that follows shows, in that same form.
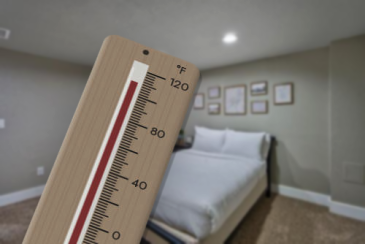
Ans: {"value": 110, "unit": "°F"}
